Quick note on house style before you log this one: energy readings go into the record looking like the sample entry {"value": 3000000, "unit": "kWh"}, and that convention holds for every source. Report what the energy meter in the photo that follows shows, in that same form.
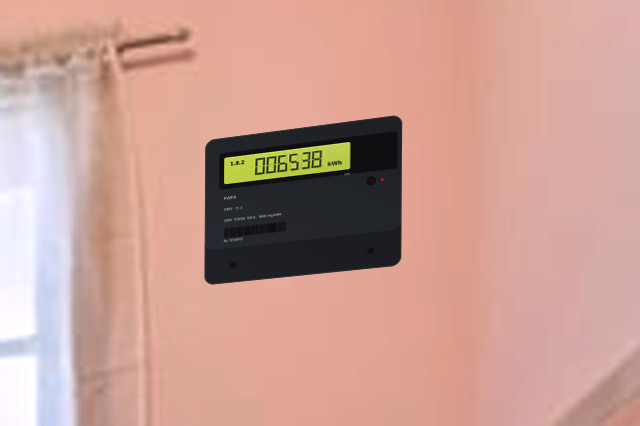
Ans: {"value": 6538, "unit": "kWh"}
